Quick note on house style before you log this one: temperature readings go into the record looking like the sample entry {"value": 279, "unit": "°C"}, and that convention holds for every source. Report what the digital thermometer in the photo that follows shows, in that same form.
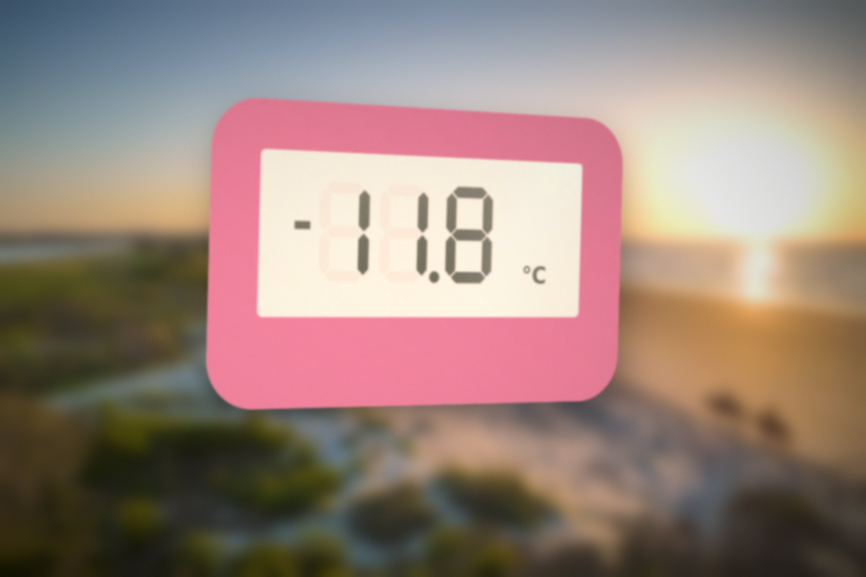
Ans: {"value": -11.8, "unit": "°C"}
